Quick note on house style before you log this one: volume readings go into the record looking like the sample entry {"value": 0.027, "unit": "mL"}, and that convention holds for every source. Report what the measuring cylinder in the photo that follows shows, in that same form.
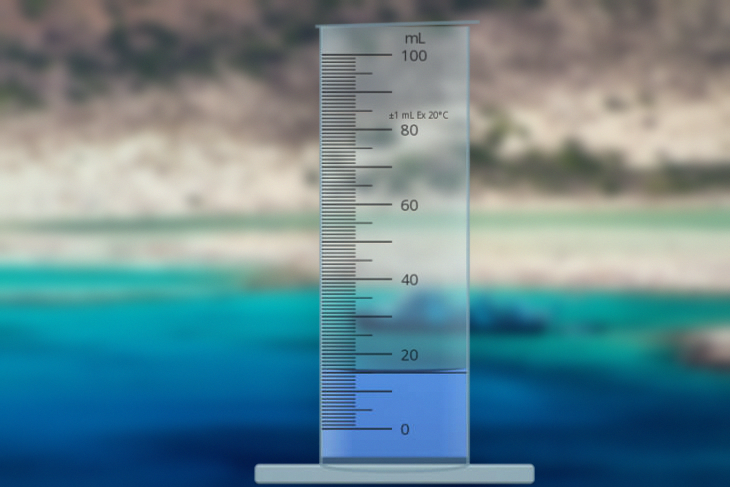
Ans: {"value": 15, "unit": "mL"}
